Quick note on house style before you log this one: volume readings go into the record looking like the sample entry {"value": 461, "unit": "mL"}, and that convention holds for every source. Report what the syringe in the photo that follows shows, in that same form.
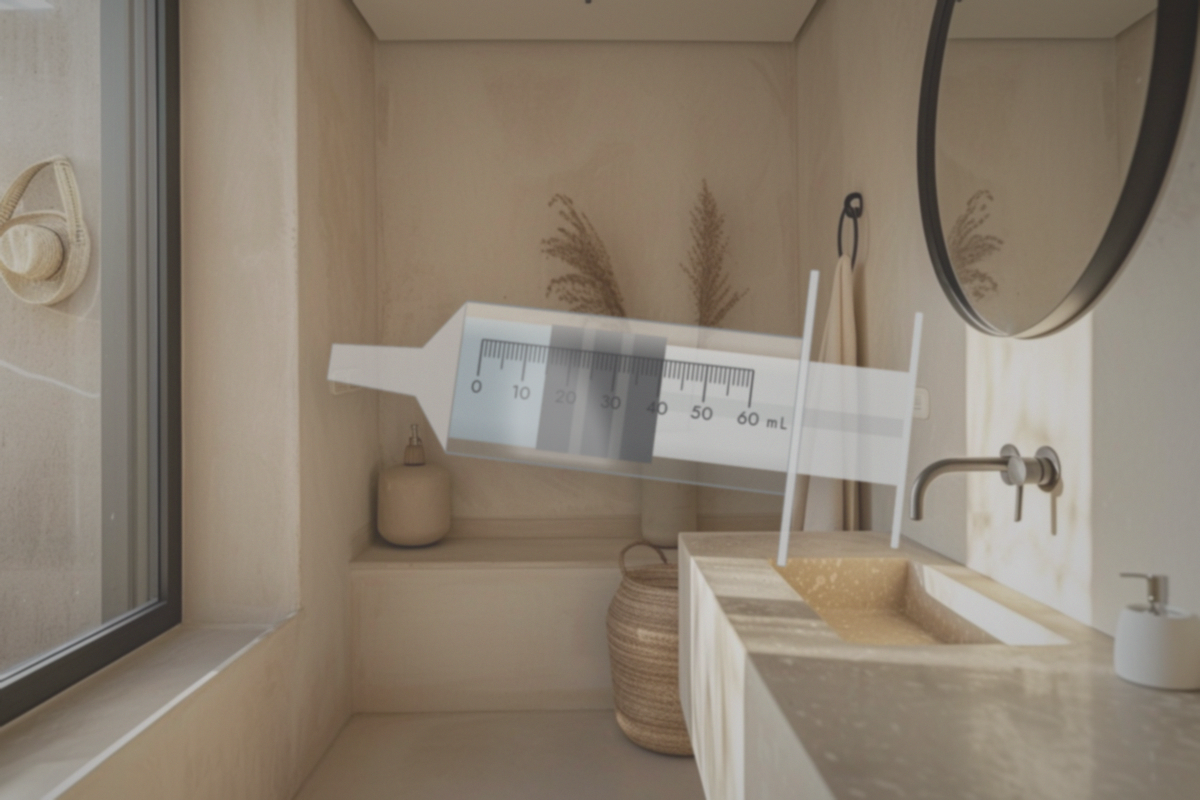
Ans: {"value": 15, "unit": "mL"}
